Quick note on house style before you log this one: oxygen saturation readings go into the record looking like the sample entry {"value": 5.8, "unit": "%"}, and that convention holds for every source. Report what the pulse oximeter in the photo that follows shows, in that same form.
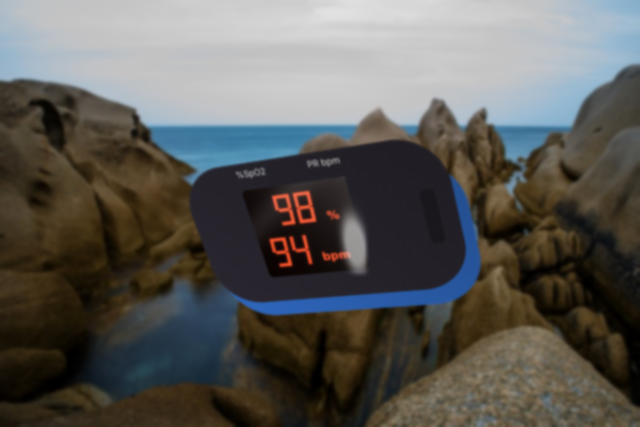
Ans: {"value": 98, "unit": "%"}
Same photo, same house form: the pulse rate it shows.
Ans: {"value": 94, "unit": "bpm"}
